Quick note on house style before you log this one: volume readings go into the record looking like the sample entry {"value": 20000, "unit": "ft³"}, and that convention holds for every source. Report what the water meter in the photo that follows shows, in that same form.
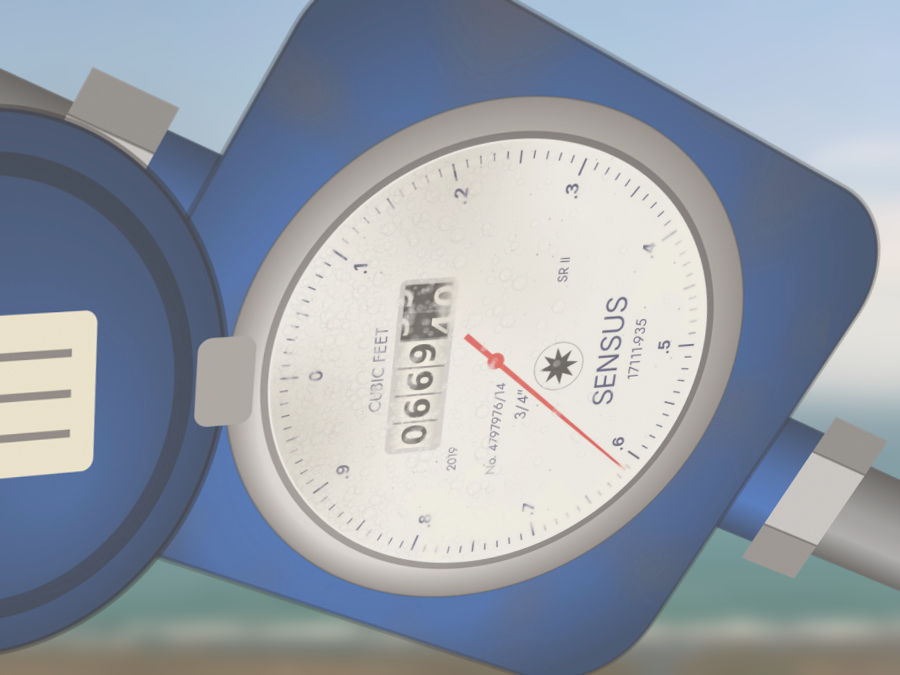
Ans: {"value": 66939.61, "unit": "ft³"}
